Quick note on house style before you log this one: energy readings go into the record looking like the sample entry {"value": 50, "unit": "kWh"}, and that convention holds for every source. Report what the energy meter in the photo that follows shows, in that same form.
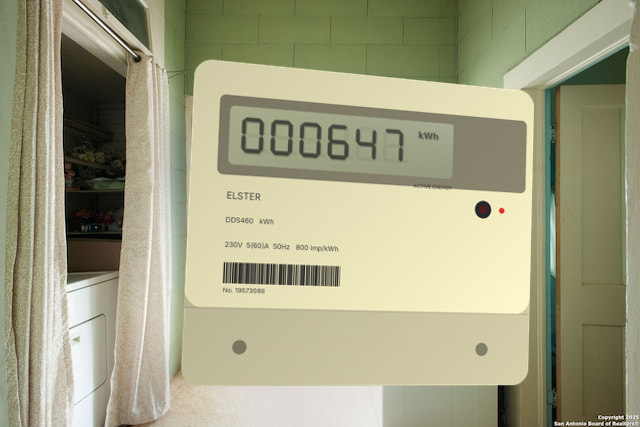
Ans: {"value": 647, "unit": "kWh"}
